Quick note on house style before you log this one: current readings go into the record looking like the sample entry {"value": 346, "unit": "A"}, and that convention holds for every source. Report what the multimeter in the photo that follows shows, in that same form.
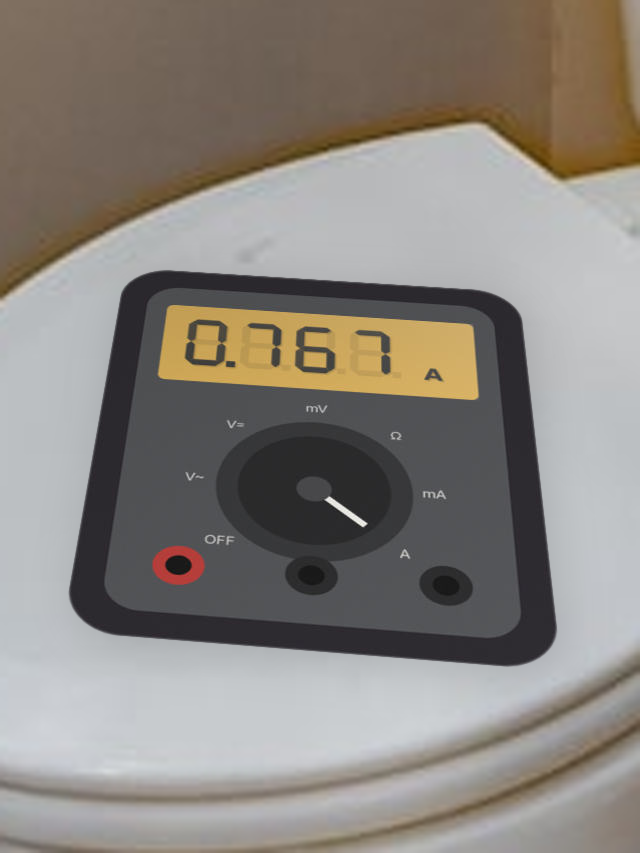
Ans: {"value": 0.767, "unit": "A"}
